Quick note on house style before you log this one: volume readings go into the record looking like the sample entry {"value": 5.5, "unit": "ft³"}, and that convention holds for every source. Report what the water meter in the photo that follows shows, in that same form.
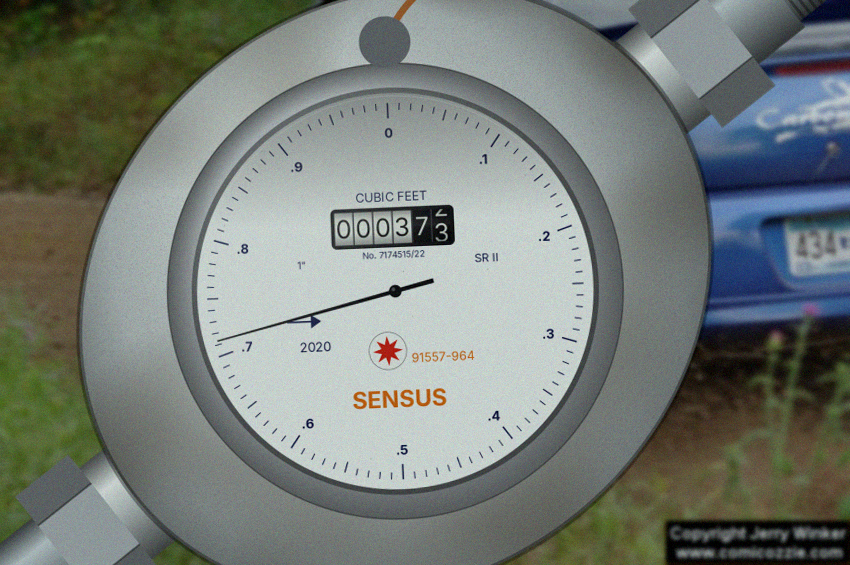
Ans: {"value": 372.71, "unit": "ft³"}
